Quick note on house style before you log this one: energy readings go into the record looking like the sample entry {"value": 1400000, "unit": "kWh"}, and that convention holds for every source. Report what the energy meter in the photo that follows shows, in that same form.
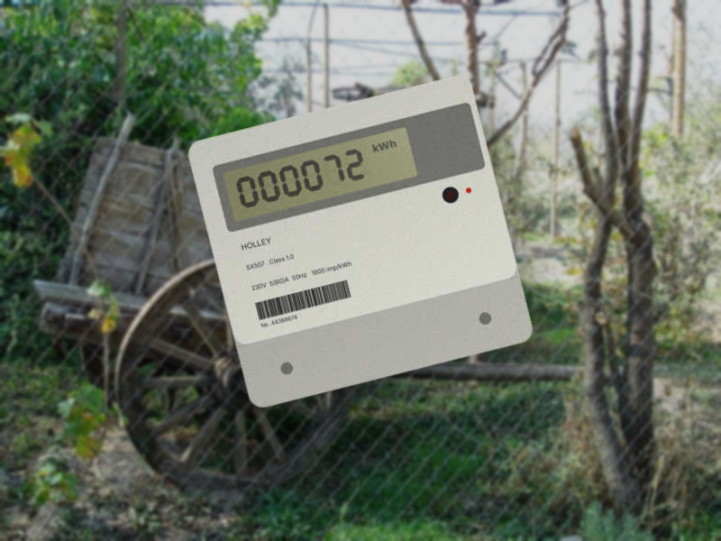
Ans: {"value": 72, "unit": "kWh"}
